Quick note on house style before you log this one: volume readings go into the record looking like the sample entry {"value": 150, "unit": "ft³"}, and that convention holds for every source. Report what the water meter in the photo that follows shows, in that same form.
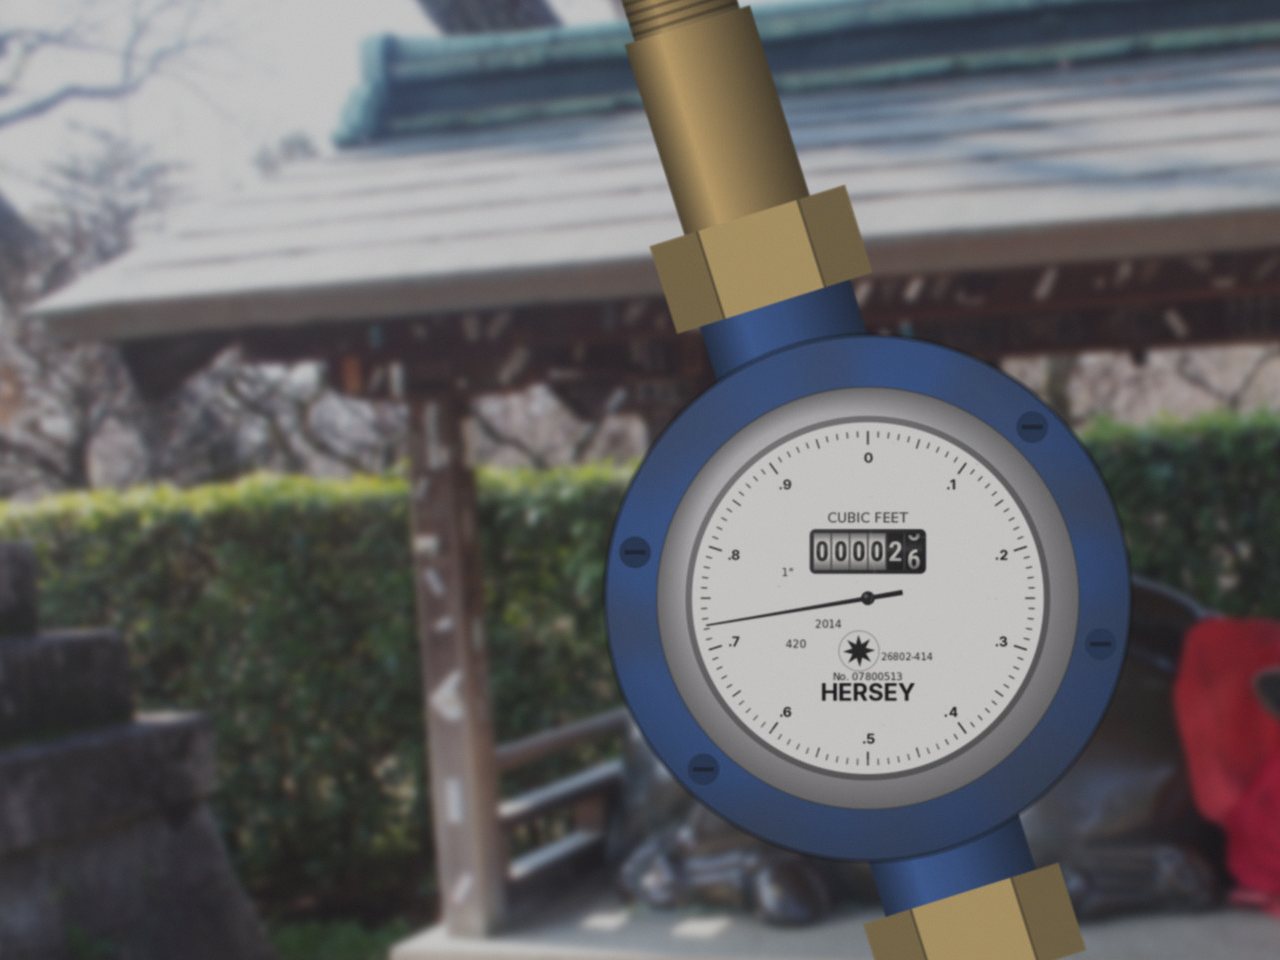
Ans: {"value": 25.72, "unit": "ft³"}
